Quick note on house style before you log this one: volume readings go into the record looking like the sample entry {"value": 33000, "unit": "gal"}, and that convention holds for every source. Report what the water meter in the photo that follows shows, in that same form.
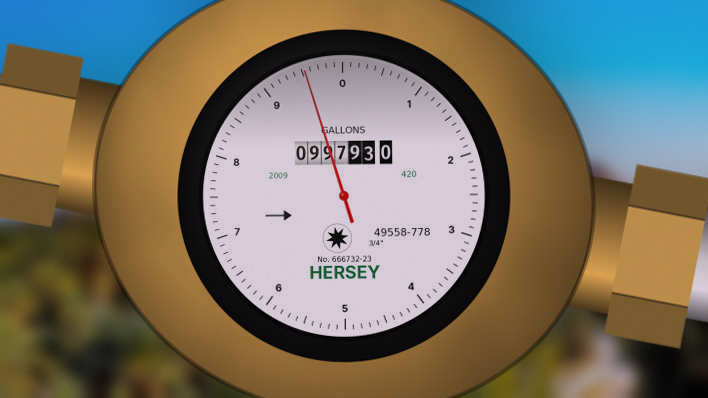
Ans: {"value": 997929.5, "unit": "gal"}
